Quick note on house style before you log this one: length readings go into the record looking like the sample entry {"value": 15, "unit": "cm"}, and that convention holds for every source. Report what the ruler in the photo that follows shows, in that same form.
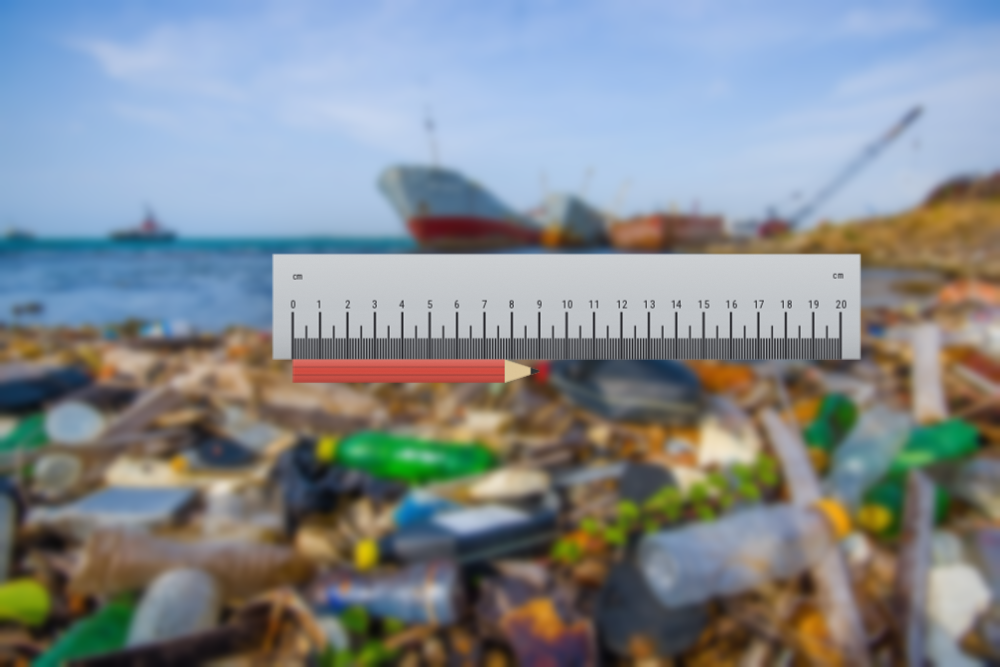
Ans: {"value": 9, "unit": "cm"}
